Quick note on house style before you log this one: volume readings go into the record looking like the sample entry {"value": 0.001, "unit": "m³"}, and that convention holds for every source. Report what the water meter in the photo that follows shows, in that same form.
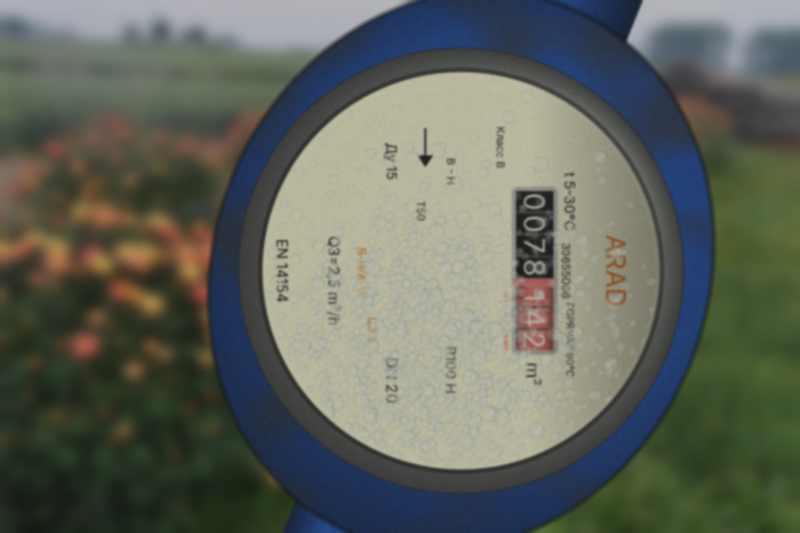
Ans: {"value": 78.142, "unit": "m³"}
